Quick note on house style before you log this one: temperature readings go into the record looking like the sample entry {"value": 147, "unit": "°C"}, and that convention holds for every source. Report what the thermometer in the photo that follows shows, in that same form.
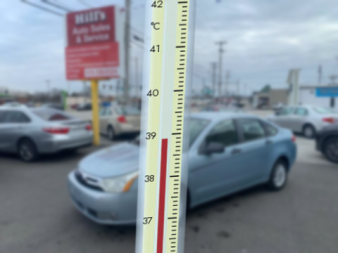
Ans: {"value": 38.9, "unit": "°C"}
